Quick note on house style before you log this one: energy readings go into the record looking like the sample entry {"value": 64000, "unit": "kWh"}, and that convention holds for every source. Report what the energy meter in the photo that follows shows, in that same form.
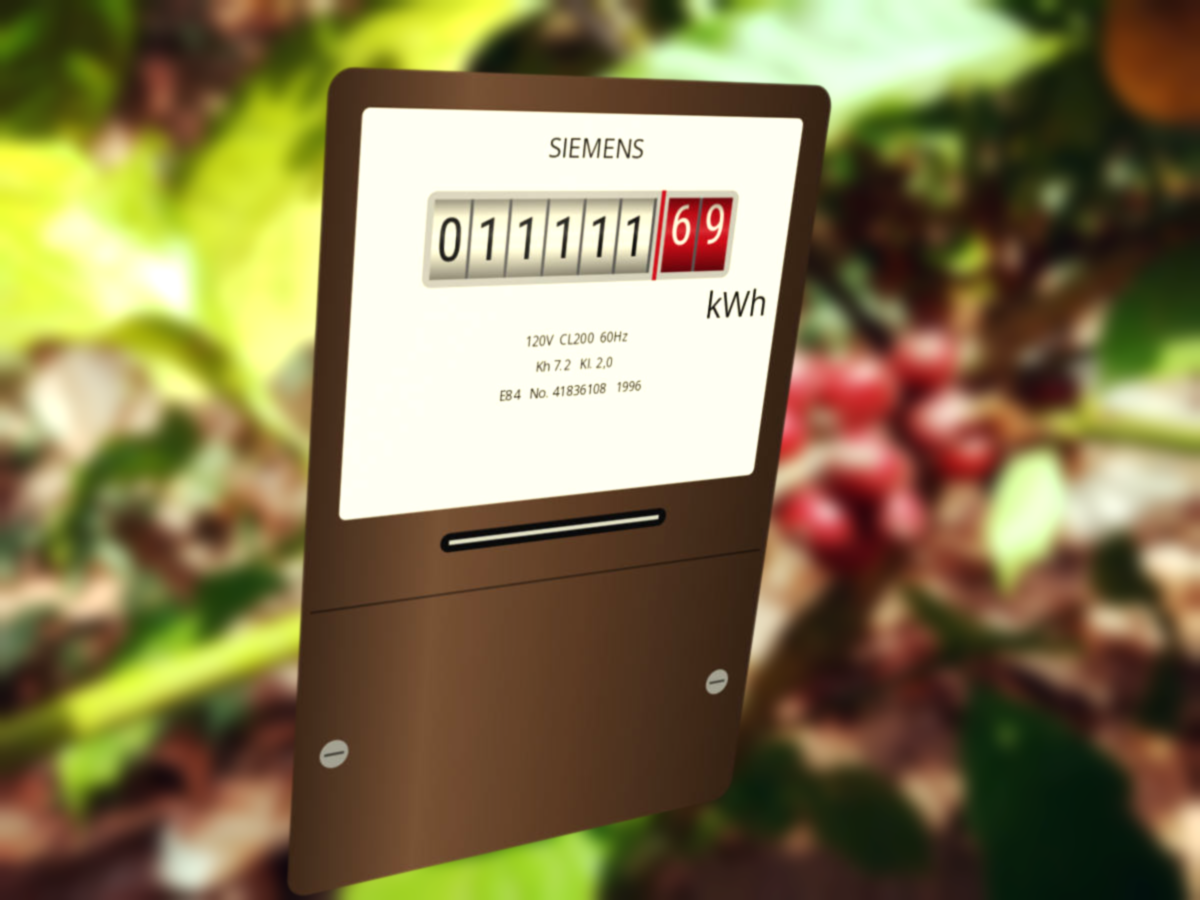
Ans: {"value": 11111.69, "unit": "kWh"}
